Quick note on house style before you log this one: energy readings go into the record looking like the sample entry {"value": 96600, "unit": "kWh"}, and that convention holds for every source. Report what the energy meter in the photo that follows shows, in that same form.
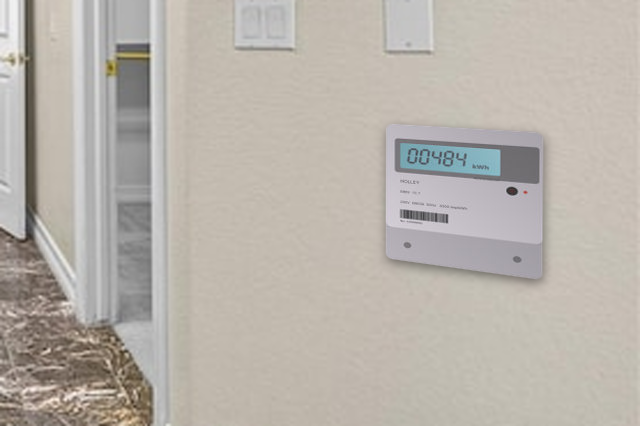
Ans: {"value": 484, "unit": "kWh"}
